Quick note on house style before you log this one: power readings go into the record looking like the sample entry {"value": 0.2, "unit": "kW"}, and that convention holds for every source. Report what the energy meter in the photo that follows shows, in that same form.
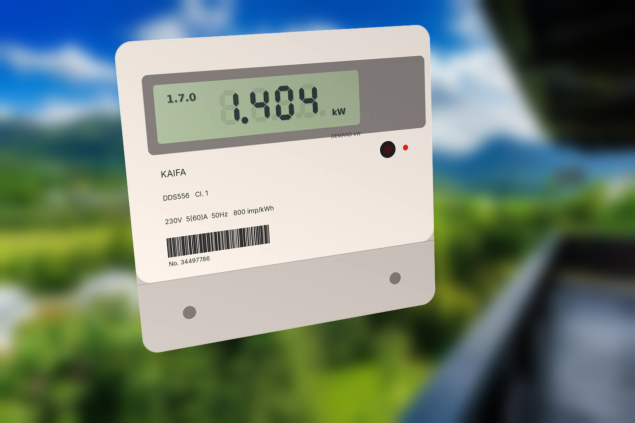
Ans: {"value": 1.404, "unit": "kW"}
